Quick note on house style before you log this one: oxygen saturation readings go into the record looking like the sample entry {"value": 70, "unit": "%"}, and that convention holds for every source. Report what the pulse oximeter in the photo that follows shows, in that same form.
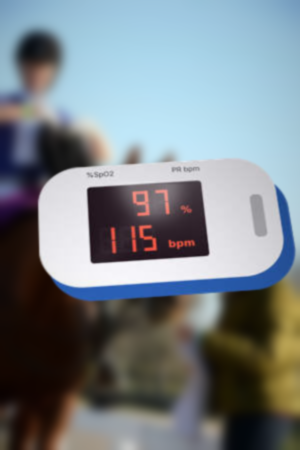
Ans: {"value": 97, "unit": "%"}
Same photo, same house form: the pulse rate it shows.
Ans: {"value": 115, "unit": "bpm"}
